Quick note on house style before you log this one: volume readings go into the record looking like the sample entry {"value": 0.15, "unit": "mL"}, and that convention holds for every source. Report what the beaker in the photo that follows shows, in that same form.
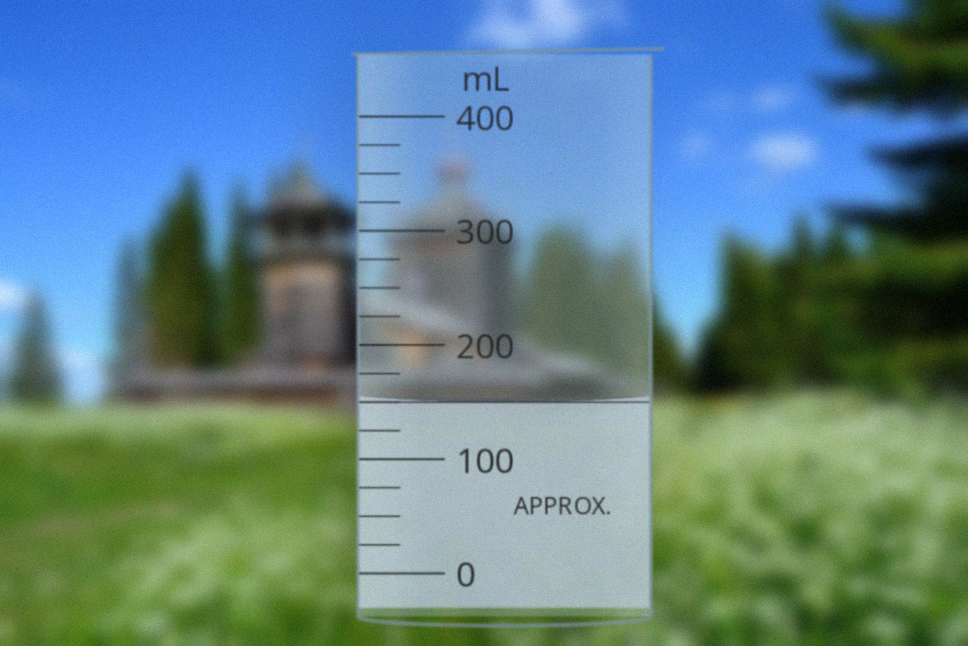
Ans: {"value": 150, "unit": "mL"}
